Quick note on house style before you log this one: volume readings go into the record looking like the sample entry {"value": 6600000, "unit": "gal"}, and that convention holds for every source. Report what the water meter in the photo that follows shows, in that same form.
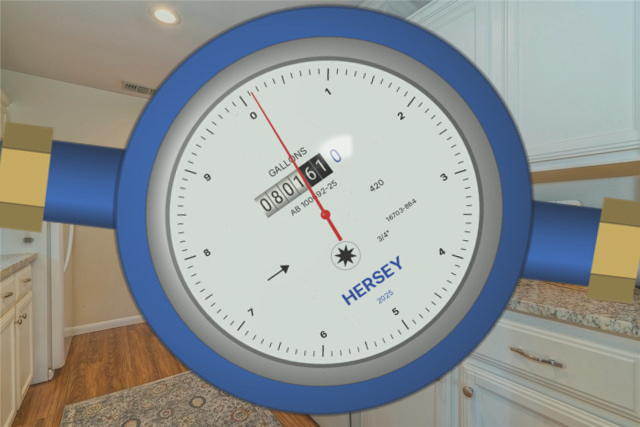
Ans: {"value": 801610.1, "unit": "gal"}
